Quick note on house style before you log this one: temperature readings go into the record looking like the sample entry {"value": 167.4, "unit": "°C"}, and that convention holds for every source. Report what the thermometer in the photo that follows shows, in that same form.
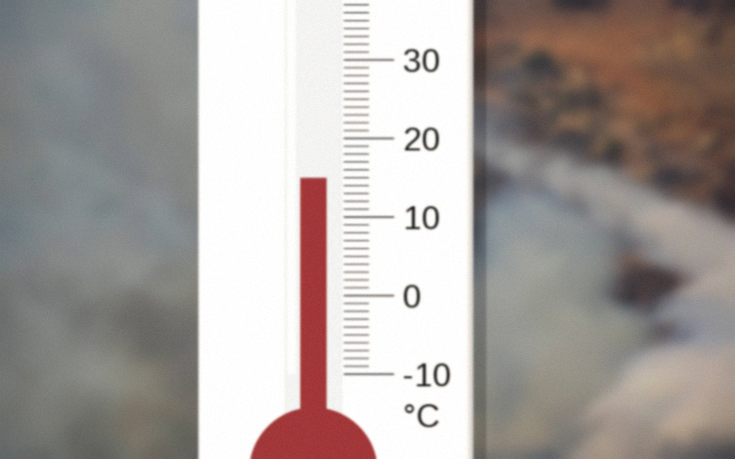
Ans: {"value": 15, "unit": "°C"}
